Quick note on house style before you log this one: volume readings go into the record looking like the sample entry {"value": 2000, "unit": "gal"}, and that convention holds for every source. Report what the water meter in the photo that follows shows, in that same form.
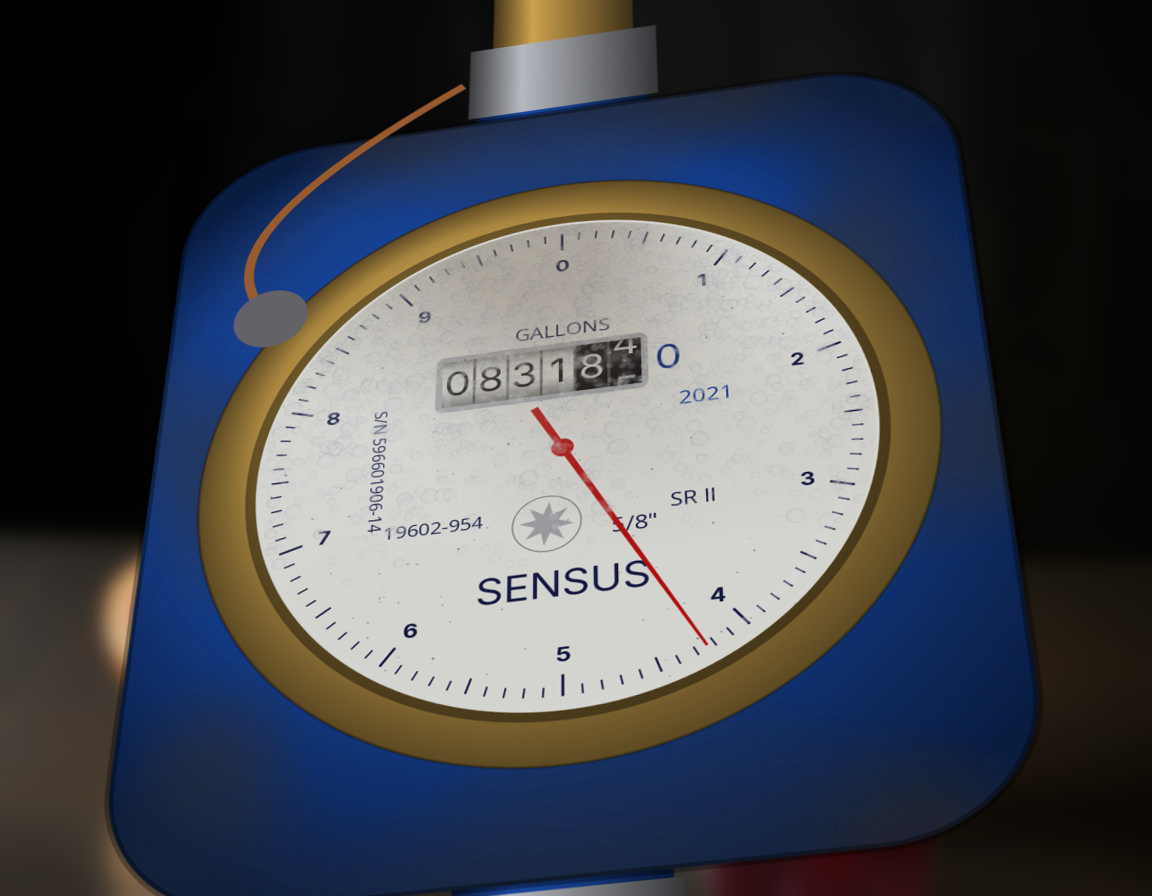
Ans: {"value": 831844.2, "unit": "gal"}
